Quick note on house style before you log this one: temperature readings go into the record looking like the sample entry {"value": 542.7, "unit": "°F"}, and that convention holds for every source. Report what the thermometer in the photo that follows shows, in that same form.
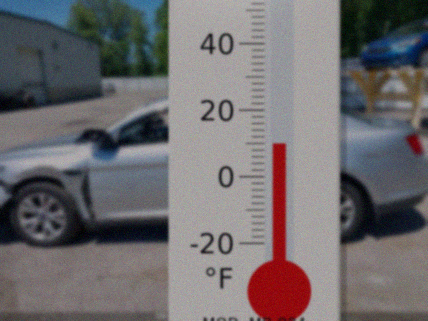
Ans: {"value": 10, "unit": "°F"}
